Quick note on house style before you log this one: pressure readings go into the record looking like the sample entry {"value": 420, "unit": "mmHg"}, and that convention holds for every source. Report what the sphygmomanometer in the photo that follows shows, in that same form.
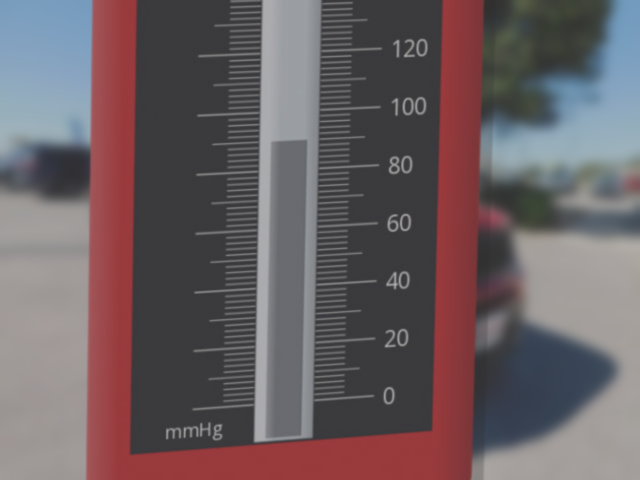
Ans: {"value": 90, "unit": "mmHg"}
